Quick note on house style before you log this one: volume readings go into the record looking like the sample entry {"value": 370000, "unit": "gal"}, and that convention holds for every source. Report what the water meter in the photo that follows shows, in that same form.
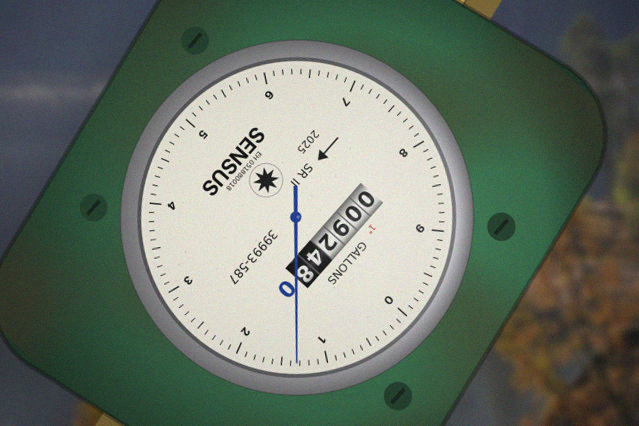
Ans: {"value": 92481.3, "unit": "gal"}
